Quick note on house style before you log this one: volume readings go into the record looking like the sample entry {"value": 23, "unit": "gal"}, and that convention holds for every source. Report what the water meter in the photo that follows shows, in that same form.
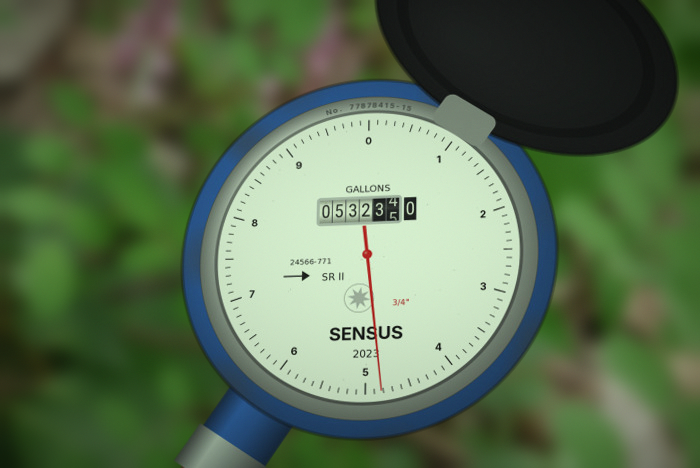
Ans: {"value": 532344.8, "unit": "gal"}
